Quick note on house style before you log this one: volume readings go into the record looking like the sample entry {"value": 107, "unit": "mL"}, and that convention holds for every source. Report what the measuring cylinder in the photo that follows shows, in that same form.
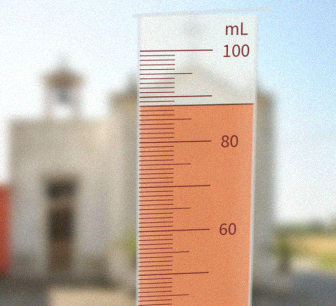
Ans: {"value": 88, "unit": "mL"}
